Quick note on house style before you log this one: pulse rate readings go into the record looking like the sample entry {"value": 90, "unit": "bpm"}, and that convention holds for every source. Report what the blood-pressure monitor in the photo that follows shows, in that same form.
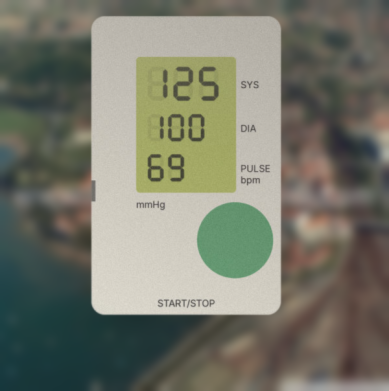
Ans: {"value": 69, "unit": "bpm"}
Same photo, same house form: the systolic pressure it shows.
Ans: {"value": 125, "unit": "mmHg"}
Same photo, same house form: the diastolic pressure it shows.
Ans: {"value": 100, "unit": "mmHg"}
